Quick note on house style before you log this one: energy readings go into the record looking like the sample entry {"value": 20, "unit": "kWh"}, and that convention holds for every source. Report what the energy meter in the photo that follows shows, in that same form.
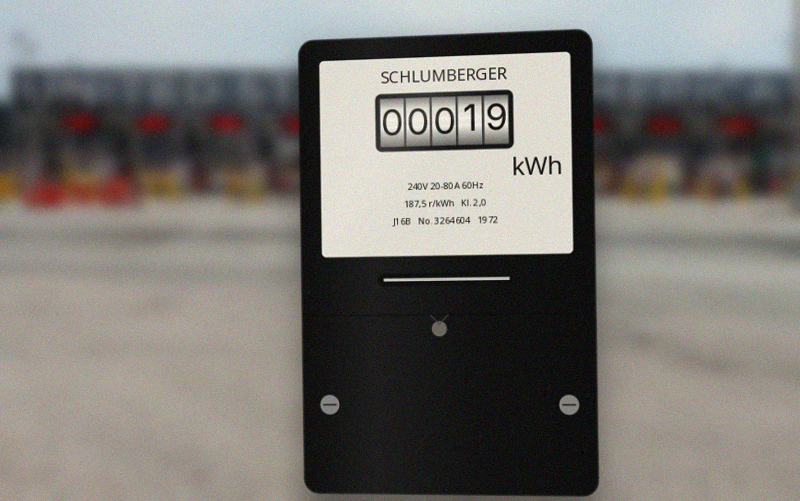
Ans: {"value": 19, "unit": "kWh"}
